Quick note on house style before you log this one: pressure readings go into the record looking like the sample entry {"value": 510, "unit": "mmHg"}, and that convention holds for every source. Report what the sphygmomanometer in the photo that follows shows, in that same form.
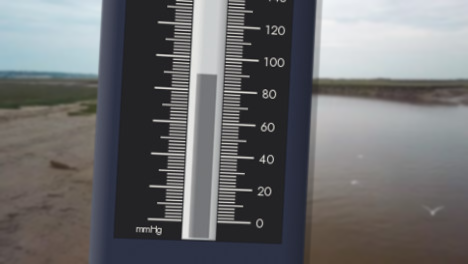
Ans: {"value": 90, "unit": "mmHg"}
